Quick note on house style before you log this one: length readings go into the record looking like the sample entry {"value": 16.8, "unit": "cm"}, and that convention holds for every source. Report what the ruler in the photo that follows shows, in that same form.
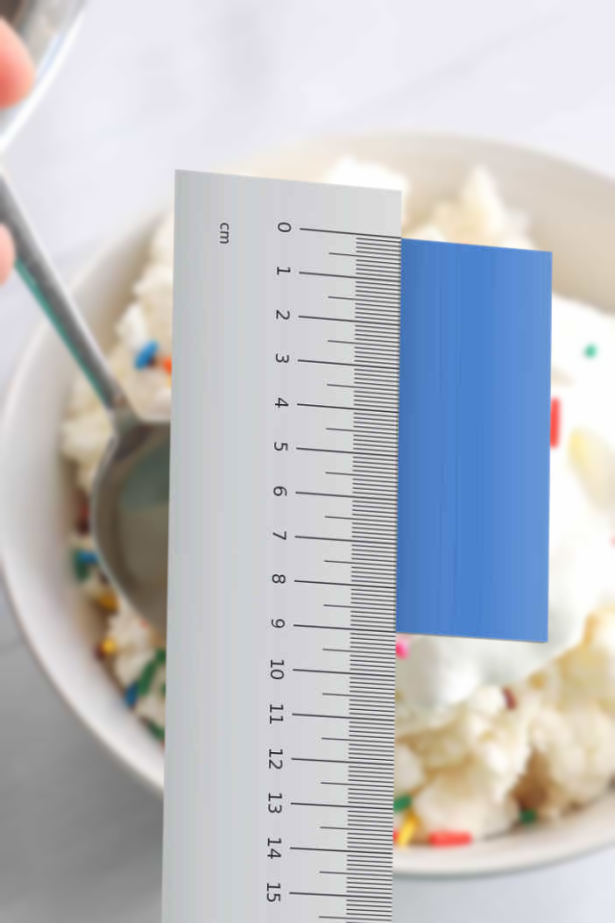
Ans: {"value": 9, "unit": "cm"}
